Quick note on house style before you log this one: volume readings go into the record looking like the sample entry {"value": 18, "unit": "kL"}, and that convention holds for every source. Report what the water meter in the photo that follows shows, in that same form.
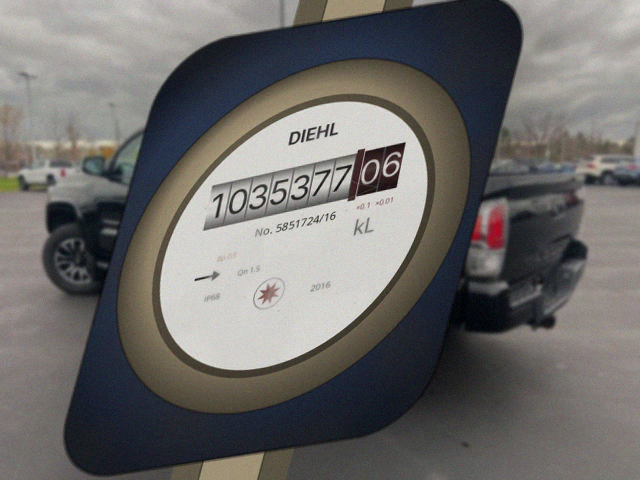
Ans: {"value": 1035377.06, "unit": "kL"}
